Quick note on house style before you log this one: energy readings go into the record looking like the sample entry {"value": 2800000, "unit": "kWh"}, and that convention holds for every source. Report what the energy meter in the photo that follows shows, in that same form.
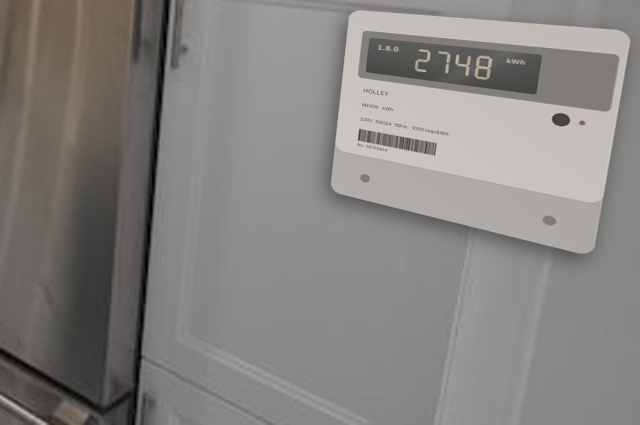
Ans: {"value": 2748, "unit": "kWh"}
